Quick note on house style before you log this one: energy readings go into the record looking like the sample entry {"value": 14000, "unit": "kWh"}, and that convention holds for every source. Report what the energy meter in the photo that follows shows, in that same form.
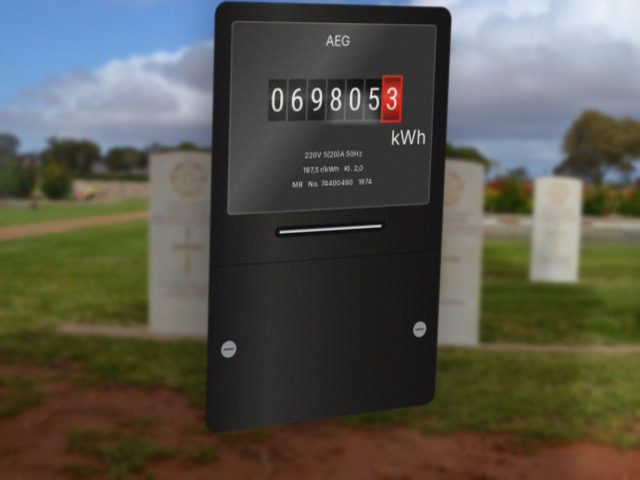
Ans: {"value": 69805.3, "unit": "kWh"}
